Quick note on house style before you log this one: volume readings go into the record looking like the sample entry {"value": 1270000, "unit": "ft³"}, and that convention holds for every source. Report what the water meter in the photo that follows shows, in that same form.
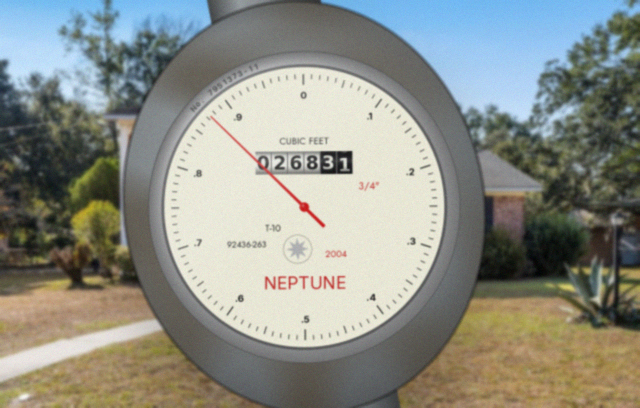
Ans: {"value": 26830.87, "unit": "ft³"}
